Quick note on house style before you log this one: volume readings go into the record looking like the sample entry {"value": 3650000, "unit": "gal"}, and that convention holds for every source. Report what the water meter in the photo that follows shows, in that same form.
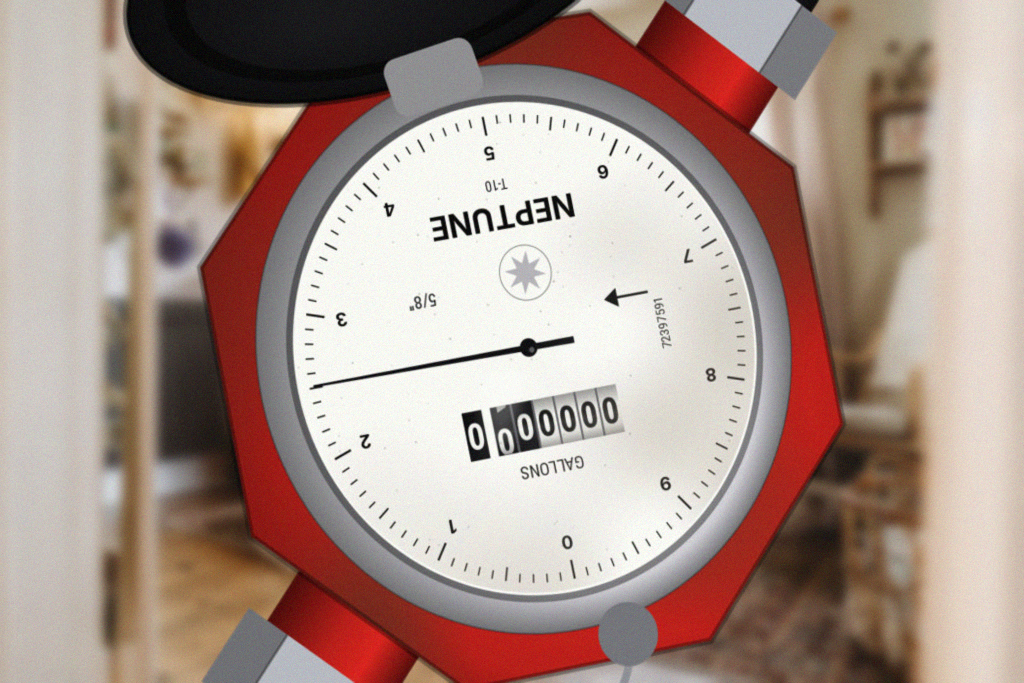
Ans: {"value": 2.5, "unit": "gal"}
